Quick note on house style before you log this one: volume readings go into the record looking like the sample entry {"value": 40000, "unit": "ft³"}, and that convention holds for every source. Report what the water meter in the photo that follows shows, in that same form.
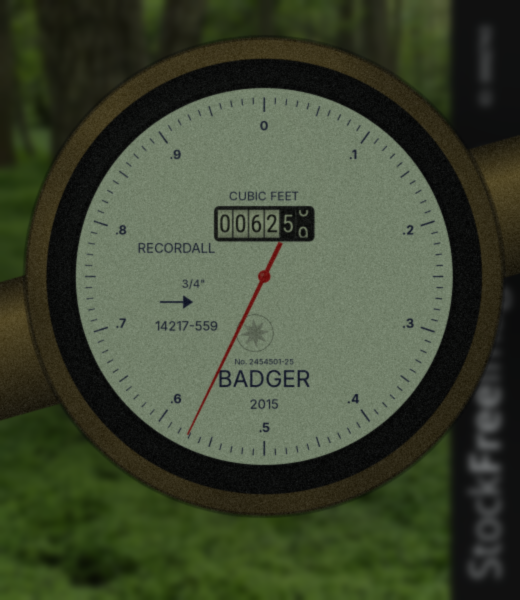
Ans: {"value": 6258.57, "unit": "ft³"}
